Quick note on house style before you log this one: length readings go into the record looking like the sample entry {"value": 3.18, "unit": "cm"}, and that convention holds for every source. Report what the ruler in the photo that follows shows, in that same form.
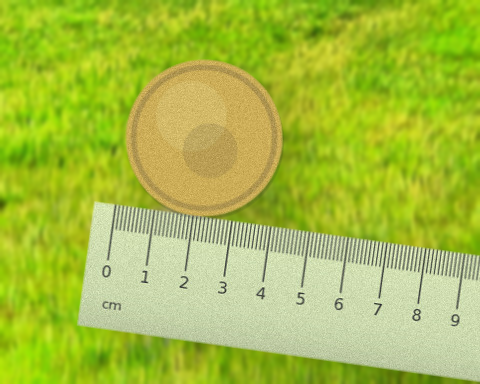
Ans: {"value": 4, "unit": "cm"}
